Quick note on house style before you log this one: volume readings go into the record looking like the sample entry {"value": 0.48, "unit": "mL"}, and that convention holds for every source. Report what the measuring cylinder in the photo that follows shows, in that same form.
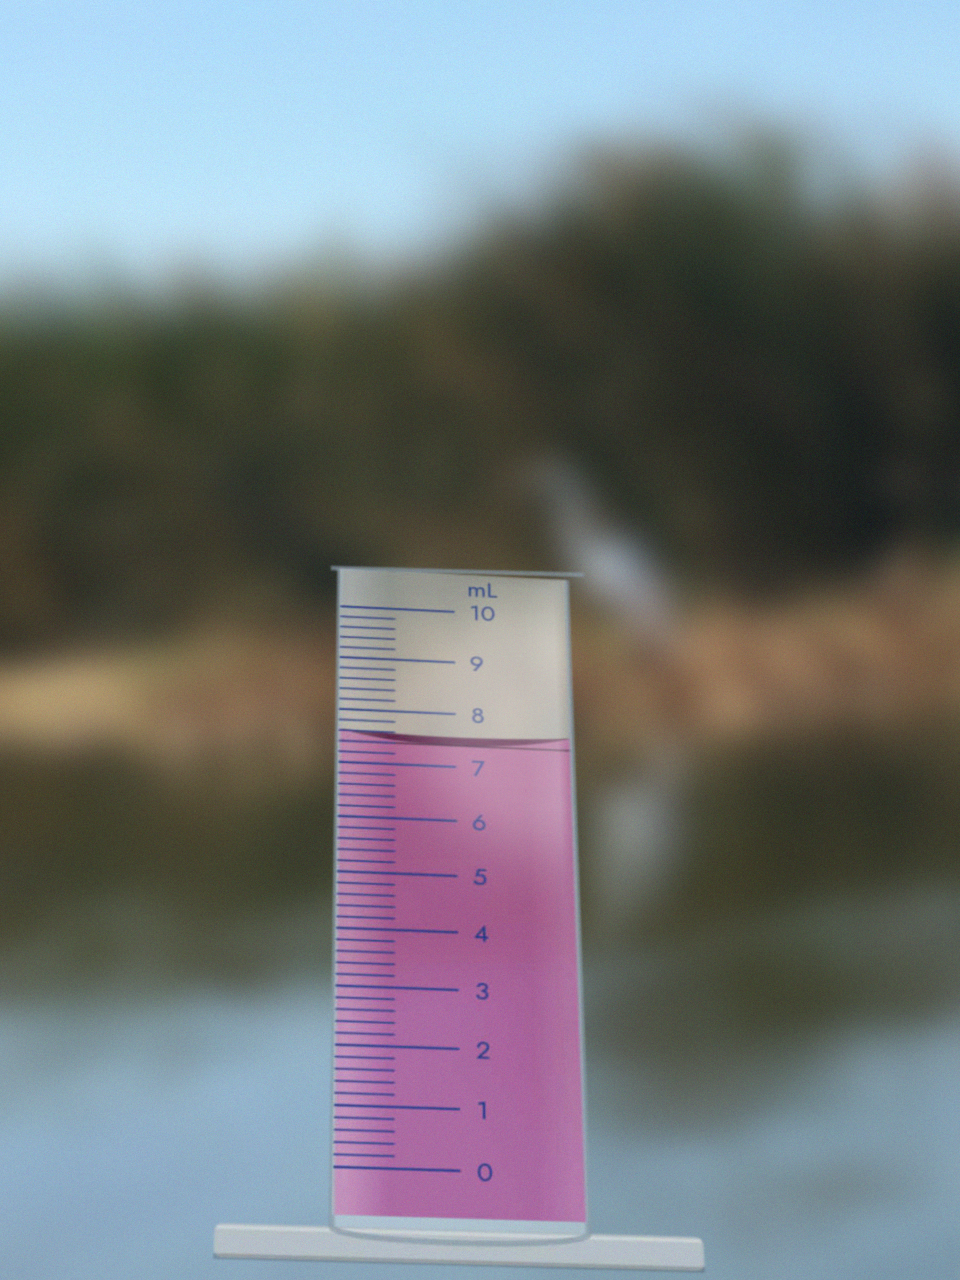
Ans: {"value": 7.4, "unit": "mL"}
